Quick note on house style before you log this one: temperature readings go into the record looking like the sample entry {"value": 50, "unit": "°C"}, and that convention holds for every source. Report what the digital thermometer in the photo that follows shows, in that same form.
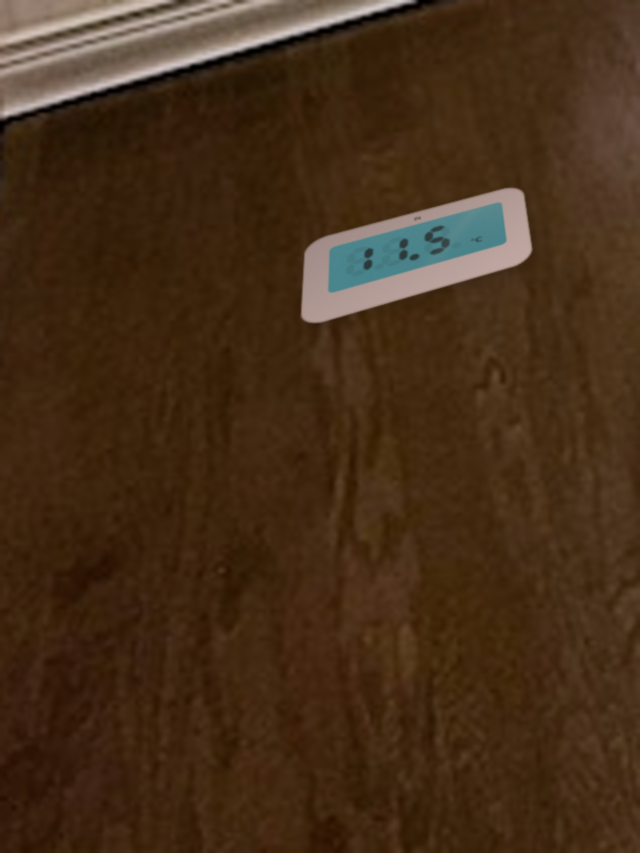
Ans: {"value": 11.5, "unit": "°C"}
